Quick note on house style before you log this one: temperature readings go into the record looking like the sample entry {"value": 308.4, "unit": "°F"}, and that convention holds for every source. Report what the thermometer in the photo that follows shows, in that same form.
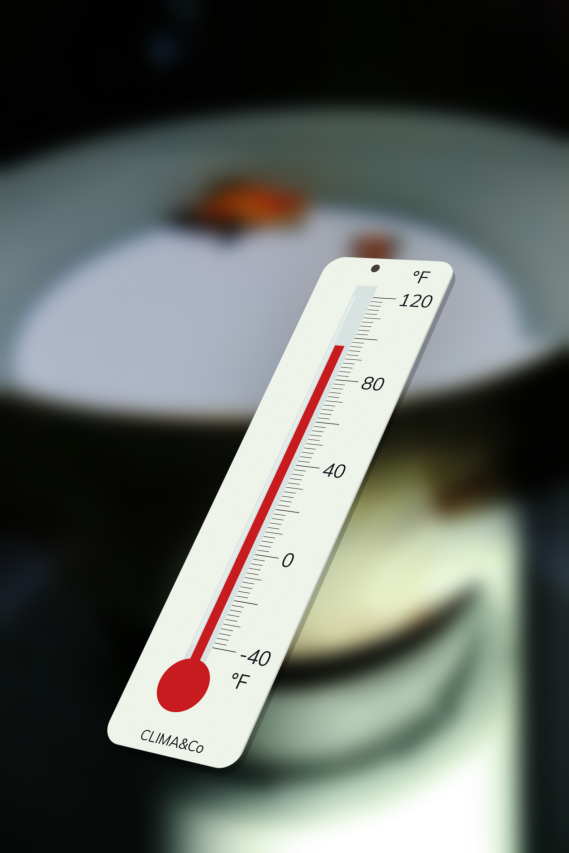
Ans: {"value": 96, "unit": "°F"}
